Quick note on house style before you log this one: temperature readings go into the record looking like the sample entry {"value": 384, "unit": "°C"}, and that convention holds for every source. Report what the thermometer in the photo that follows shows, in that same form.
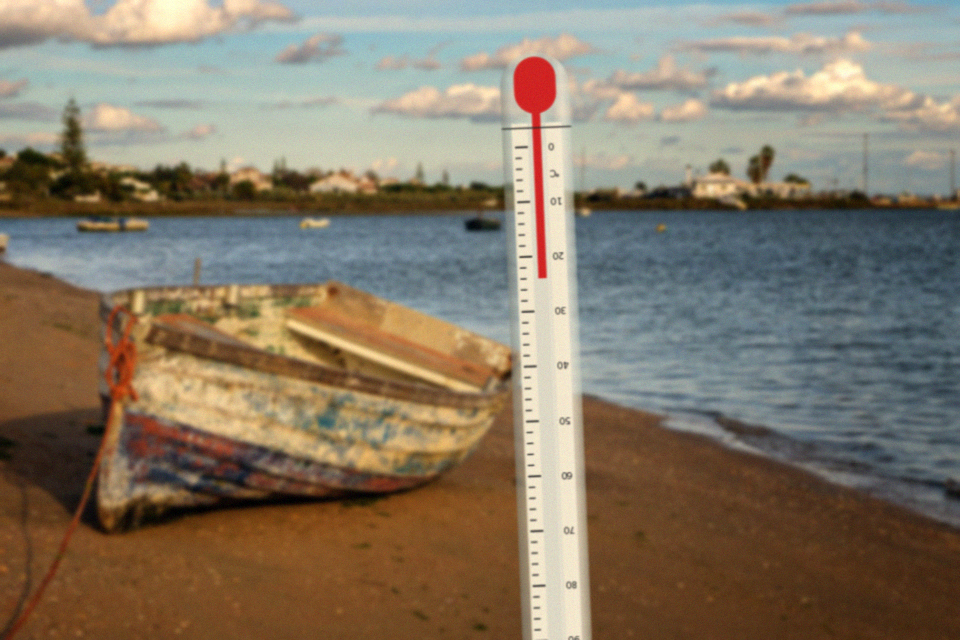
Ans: {"value": 24, "unit": "°C"}
